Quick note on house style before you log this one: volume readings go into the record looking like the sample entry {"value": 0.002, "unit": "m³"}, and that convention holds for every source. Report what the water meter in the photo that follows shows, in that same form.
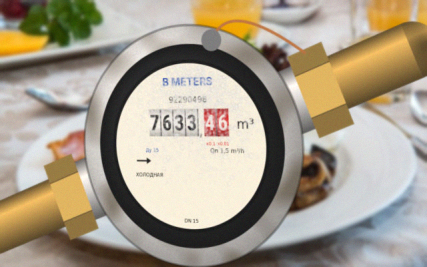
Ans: {"value": 7633.46, "unit": "m³"}
